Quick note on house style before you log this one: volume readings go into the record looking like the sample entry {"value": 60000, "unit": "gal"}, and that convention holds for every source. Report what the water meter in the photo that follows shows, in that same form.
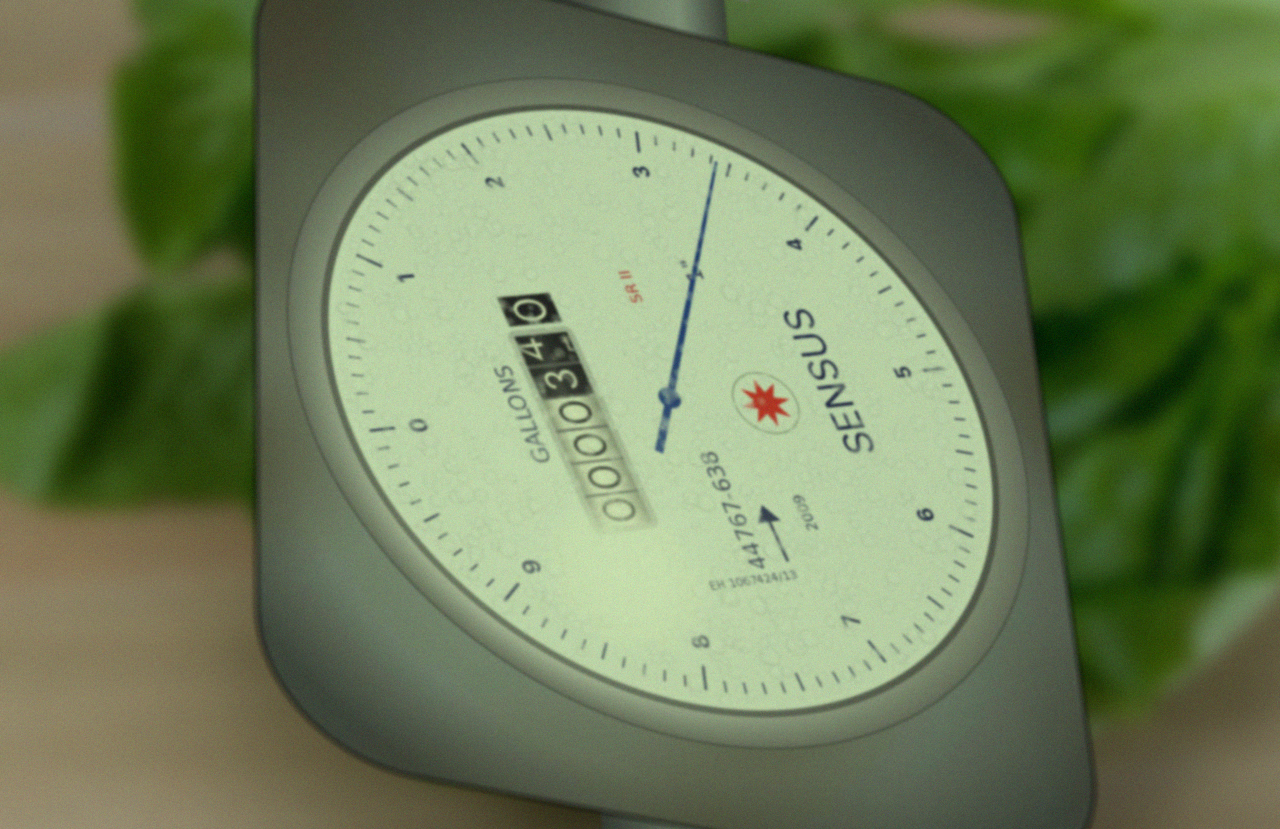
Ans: {"value": 343.4, "unit": "gal"}
